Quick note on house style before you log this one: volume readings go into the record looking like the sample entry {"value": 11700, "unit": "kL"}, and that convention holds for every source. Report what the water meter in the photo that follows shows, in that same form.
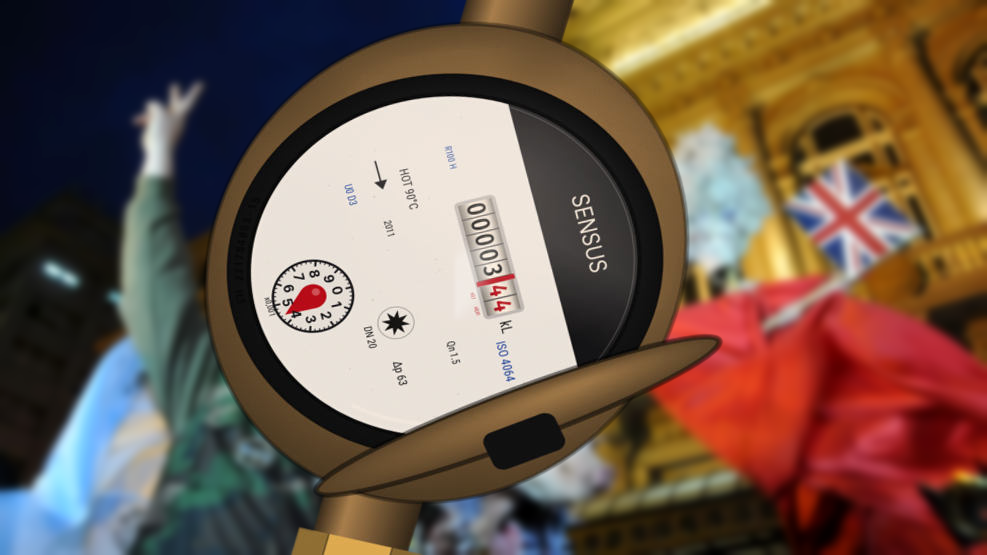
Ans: {"value": 3.444, "unit": "kL"}
